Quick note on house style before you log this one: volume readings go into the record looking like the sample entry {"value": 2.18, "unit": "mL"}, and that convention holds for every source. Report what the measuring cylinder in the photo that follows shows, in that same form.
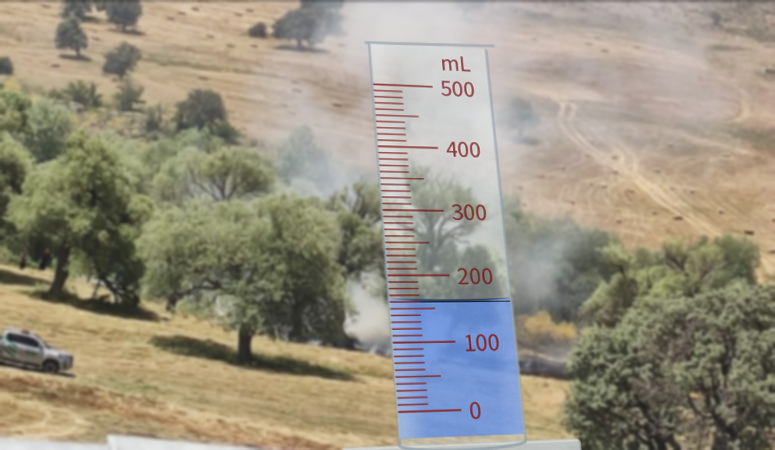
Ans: {"value": 160, "unit": "mL"}
